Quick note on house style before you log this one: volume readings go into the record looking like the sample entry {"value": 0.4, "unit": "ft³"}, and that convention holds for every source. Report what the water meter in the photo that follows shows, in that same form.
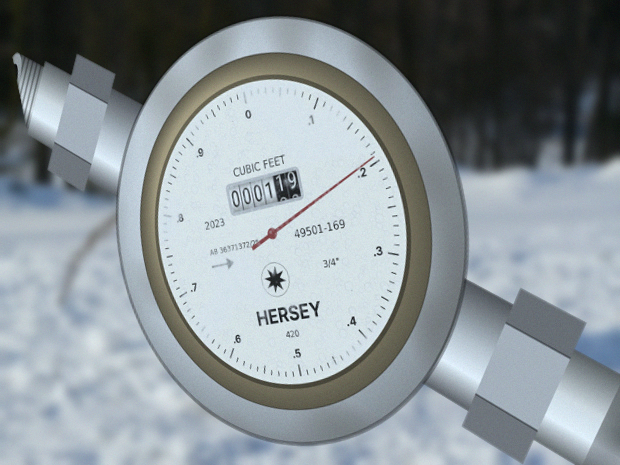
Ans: {"value": 119.19, "unit": "ft³"}
